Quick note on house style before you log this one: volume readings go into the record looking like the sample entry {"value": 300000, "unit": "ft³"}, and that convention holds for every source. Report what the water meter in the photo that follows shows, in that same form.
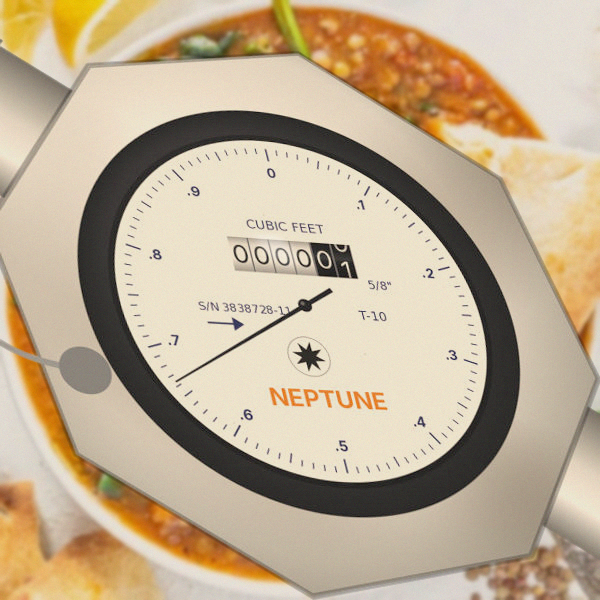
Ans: {"value": 0.66, "unit": "ft³"}
